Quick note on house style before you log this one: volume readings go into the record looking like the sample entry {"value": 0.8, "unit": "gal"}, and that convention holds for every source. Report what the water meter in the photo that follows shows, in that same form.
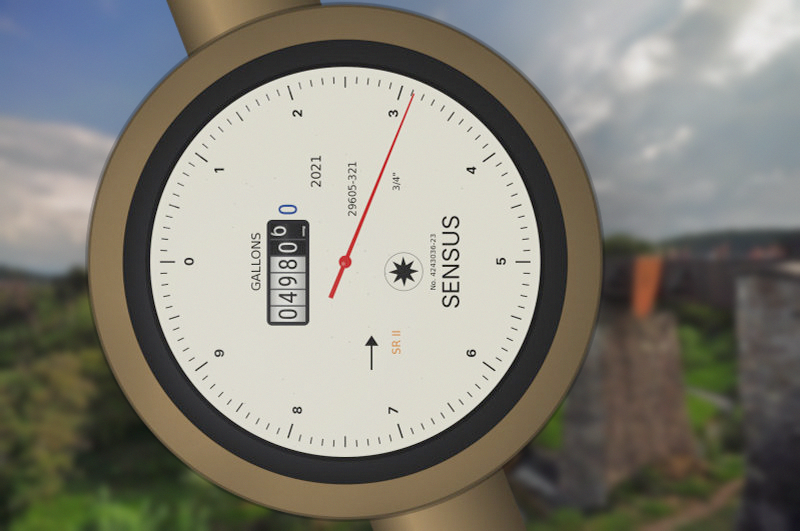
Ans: {"value": 498063.1, "unit": "gal"}
